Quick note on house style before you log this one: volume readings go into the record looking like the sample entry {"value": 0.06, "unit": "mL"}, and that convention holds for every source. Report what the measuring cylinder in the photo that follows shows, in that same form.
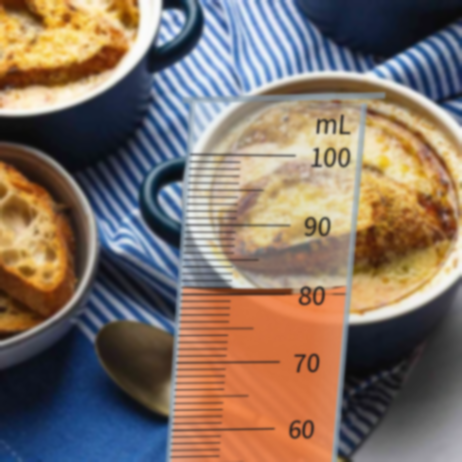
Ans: {"value": 80, "unit": "mL"}
